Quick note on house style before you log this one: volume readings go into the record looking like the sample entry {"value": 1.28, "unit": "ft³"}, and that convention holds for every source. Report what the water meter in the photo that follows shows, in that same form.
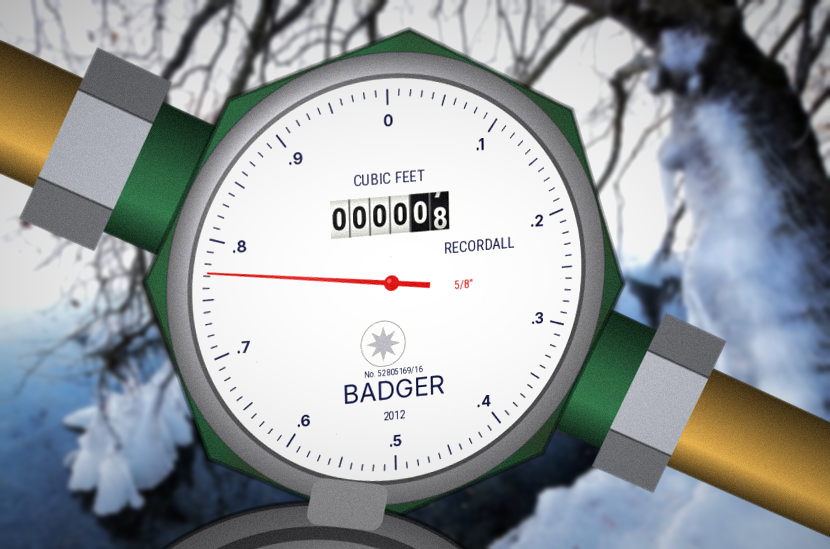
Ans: {"value": 7.77, "unit": "ft³"}
